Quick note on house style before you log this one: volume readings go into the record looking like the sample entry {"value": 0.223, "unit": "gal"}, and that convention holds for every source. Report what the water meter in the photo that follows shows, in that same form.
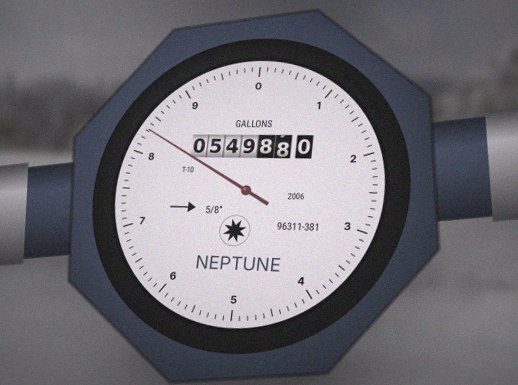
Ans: {"value": 549878.3, "unit": "gal"}
